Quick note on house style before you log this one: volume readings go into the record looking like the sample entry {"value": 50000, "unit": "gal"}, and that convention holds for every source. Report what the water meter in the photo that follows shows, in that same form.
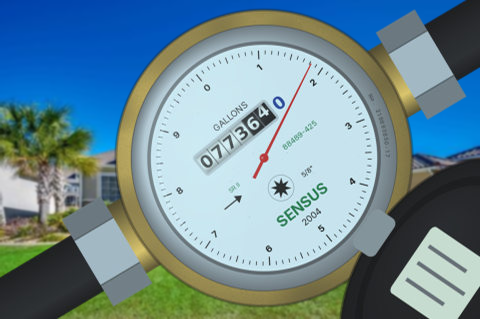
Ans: {"value": 773641.8, "unit": "gal"}
